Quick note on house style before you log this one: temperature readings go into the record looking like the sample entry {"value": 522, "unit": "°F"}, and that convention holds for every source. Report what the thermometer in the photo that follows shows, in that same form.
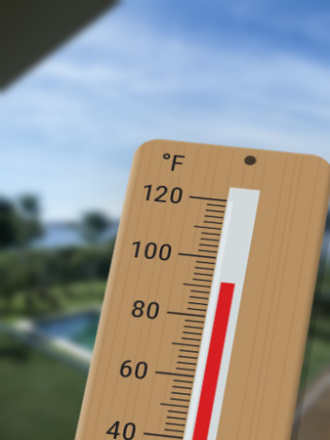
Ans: {"value": 92, "unit": "°F"}
